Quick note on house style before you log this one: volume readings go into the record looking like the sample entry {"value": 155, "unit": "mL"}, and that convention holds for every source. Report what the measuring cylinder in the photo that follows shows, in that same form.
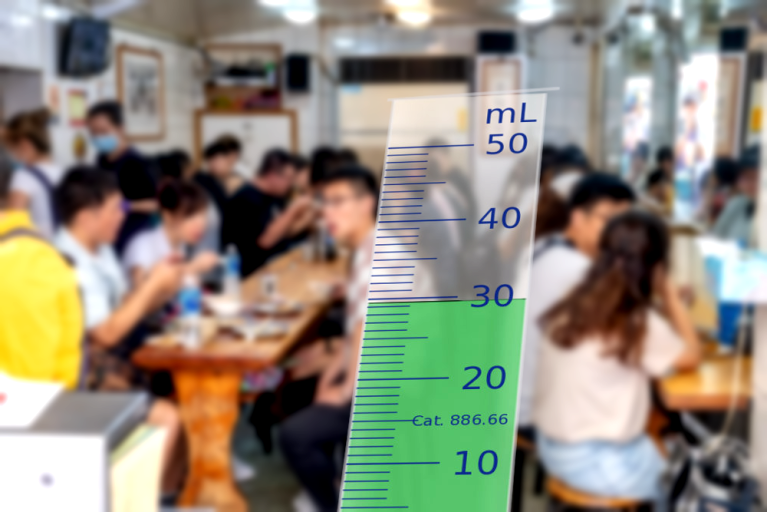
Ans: {"value": 29.5, "unit": "mL"}
